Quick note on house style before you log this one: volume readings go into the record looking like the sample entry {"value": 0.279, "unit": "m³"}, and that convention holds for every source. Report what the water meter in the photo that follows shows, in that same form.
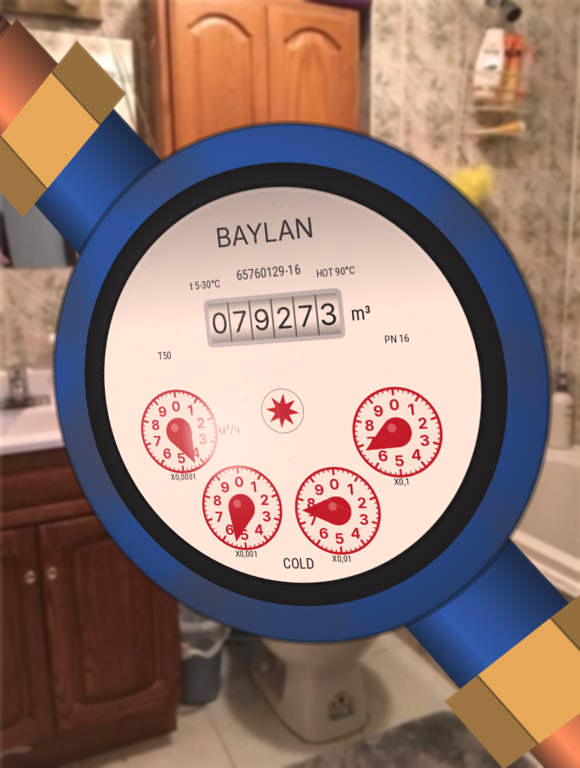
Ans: {"value": 79273.6754, "unit": "m³"}
